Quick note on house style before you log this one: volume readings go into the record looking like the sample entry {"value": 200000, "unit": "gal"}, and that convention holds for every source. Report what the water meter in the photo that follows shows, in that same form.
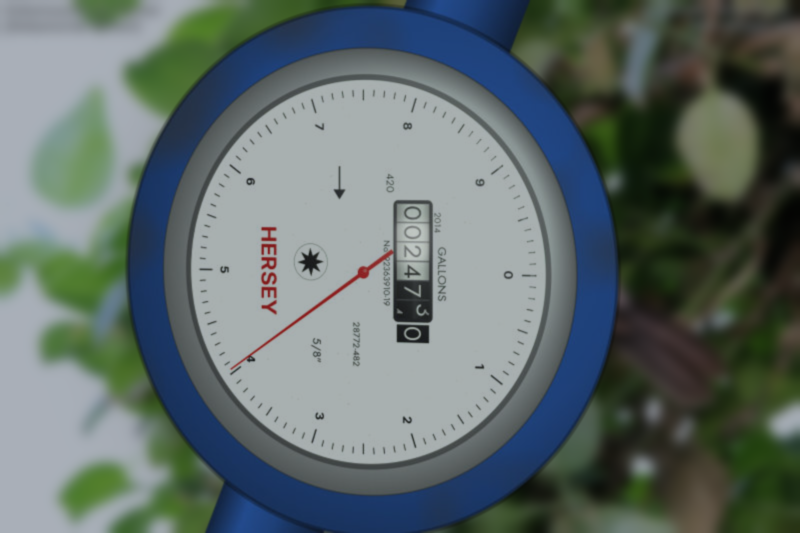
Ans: {"value": 24734.0, "unit": "gal"}
